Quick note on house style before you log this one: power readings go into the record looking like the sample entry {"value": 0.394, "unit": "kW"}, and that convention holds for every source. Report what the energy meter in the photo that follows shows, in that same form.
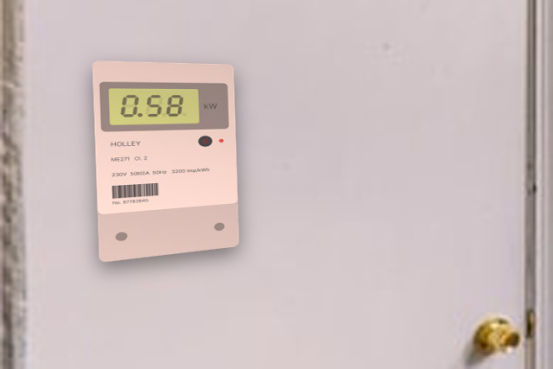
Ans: {"value": 0.58, "unit": "kW"}
